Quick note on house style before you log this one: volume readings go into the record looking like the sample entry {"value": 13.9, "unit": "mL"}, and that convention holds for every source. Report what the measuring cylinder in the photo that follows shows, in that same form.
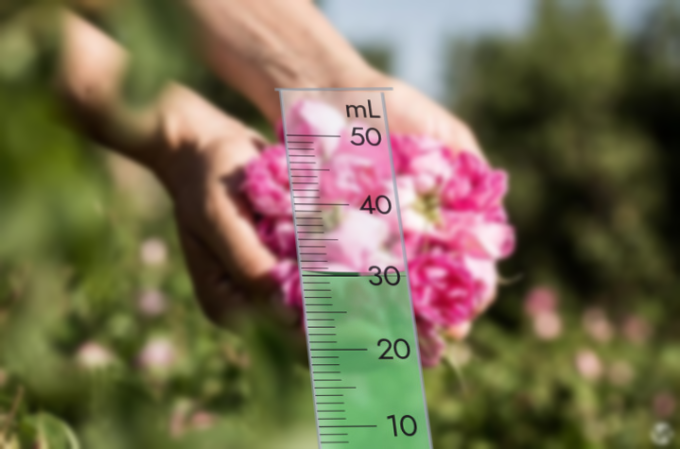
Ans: {"value": 30, "unit": "mL"}
